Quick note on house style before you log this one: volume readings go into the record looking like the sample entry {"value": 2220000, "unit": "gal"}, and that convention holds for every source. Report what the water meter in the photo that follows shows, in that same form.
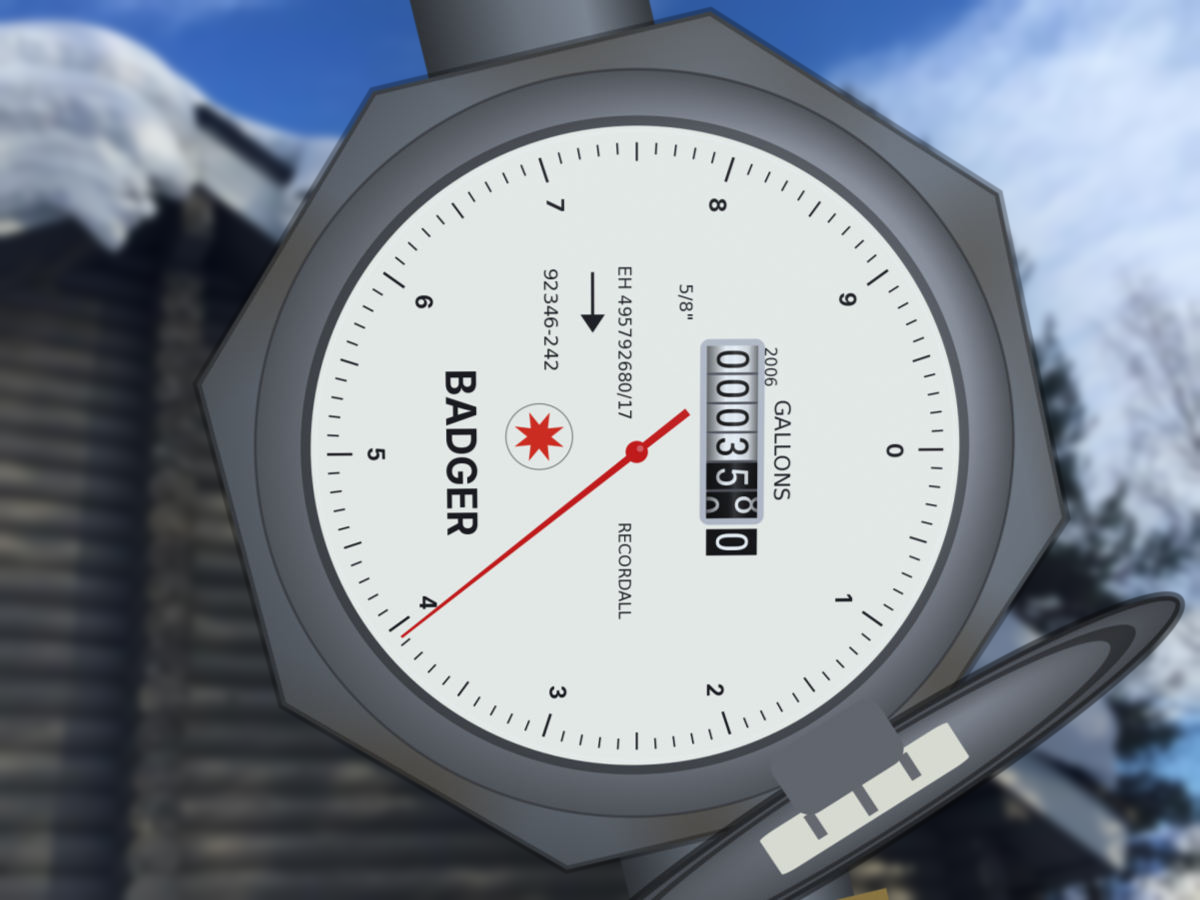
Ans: {"value": 3583.9, "unit": "gal"}
